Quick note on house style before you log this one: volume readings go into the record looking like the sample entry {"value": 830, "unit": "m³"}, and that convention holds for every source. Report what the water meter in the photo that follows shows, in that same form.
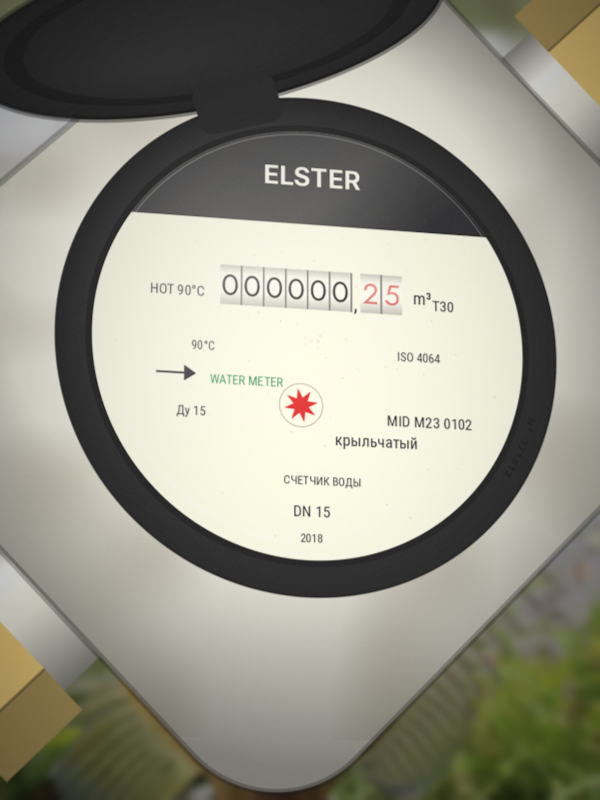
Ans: {"value": 0.25, "unit": "m³"}
